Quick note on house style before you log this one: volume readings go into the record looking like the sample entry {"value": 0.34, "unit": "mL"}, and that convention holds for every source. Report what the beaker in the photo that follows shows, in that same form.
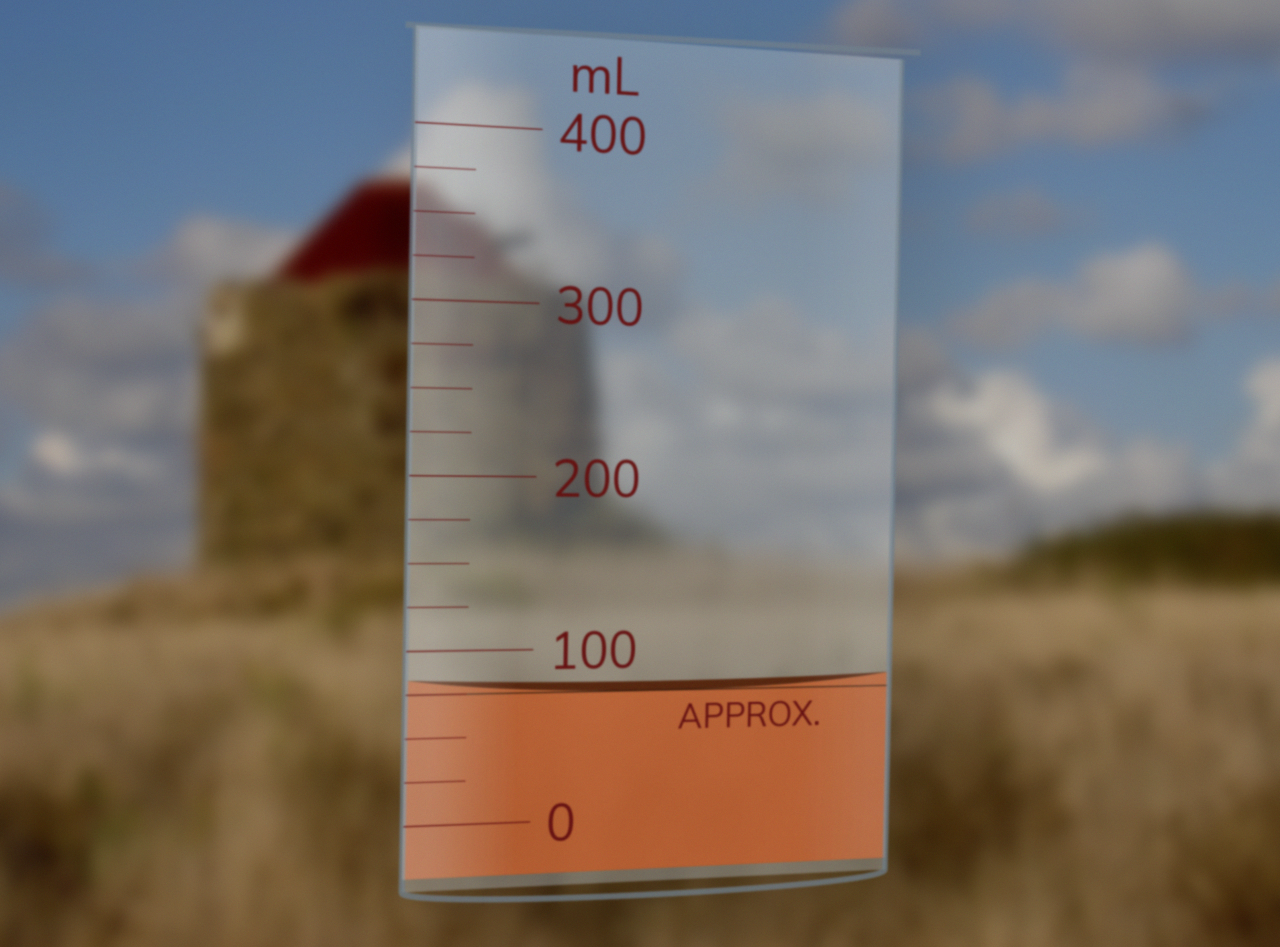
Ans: {"value": 75, "unit": "mL"}
